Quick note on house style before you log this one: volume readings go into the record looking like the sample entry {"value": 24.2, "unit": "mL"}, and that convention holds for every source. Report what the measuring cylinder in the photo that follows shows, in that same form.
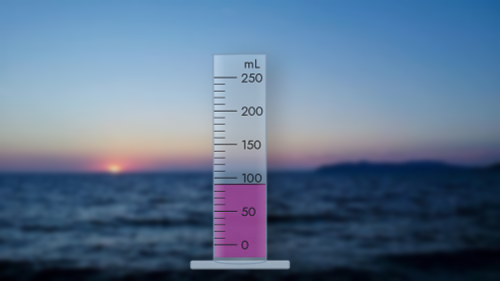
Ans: {"value": 90, "unit": "mL"}
